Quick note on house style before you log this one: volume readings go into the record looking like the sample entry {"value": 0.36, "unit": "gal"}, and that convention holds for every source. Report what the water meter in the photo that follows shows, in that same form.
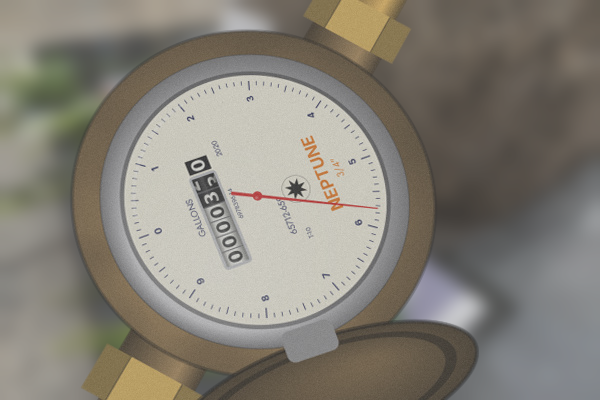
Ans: {"value": 325.7, "unit": "gal"}
